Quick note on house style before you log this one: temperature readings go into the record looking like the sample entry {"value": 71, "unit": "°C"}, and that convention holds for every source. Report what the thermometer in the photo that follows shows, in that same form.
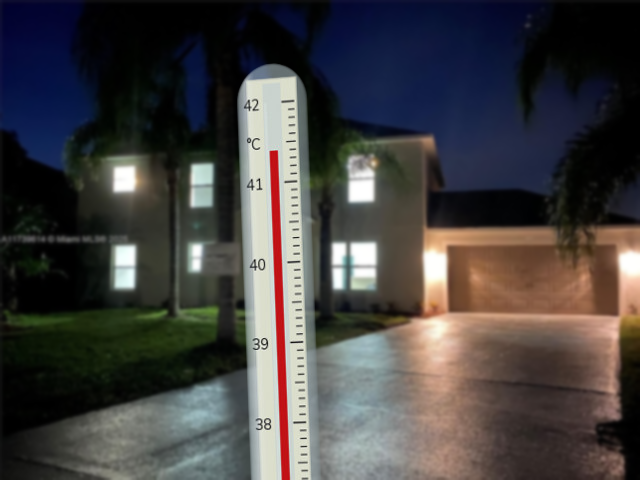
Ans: {"value": 41.4, "unit": "°C"}
